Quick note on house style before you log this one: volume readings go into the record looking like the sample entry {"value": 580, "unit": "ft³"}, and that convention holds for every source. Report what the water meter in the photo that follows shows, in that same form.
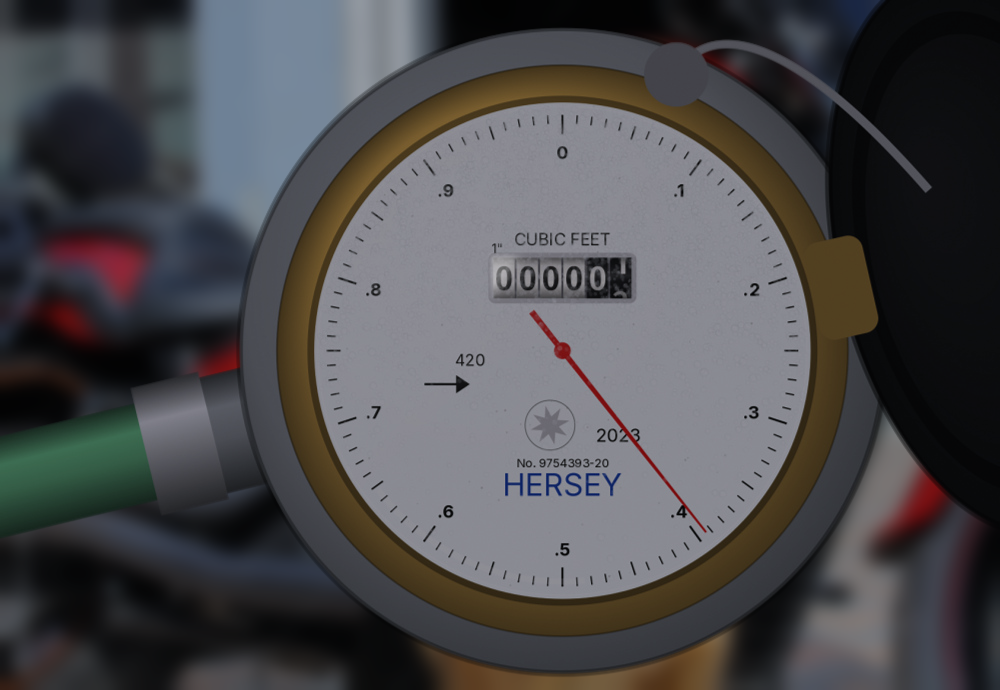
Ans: {"value": 1.39, "unit": "ft³"}
